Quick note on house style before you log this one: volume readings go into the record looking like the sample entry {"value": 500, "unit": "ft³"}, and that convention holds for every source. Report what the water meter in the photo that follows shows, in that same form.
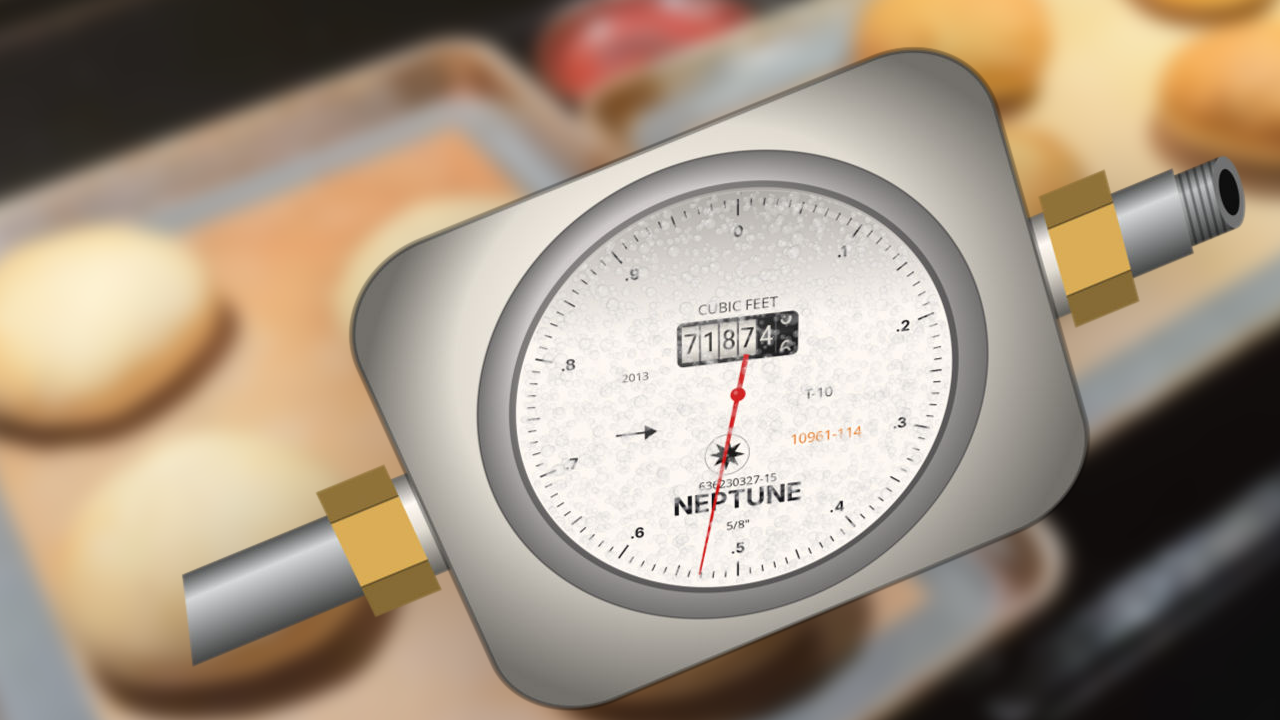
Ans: {"value": 718745.53, "unit": "ft³"}
